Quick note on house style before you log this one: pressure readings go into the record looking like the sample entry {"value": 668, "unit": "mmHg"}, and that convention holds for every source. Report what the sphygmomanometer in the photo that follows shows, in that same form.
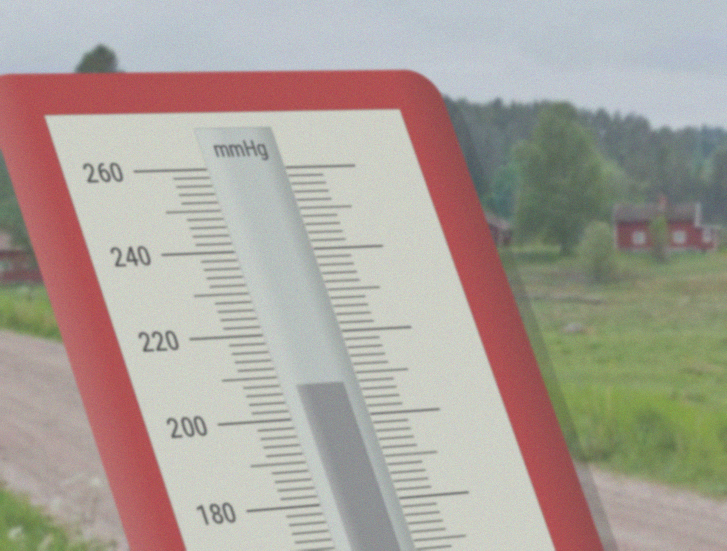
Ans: {"value": 208, "unit": "mmHg"}
